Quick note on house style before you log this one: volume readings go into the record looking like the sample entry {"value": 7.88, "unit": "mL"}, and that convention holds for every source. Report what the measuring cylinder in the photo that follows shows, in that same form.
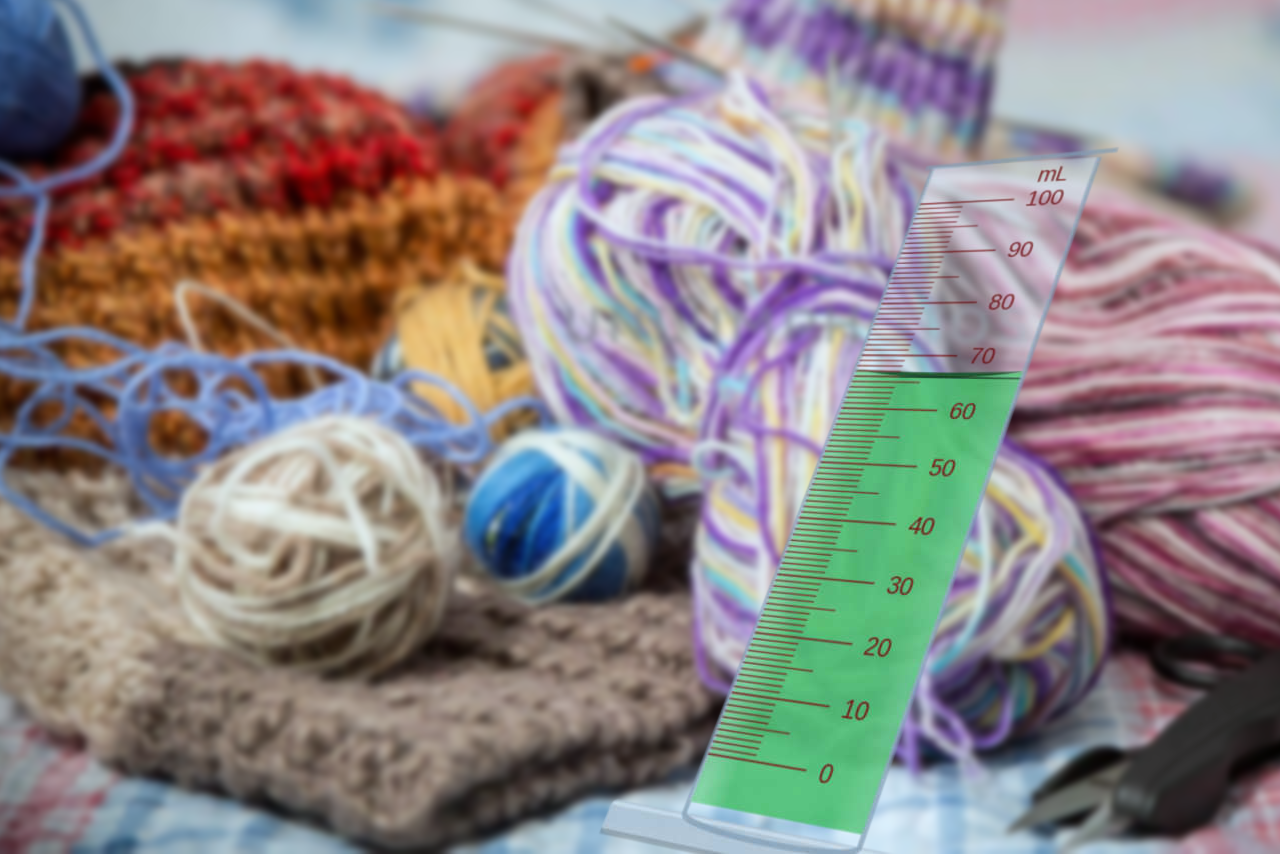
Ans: {"value": 66, "unit": "mL"}
